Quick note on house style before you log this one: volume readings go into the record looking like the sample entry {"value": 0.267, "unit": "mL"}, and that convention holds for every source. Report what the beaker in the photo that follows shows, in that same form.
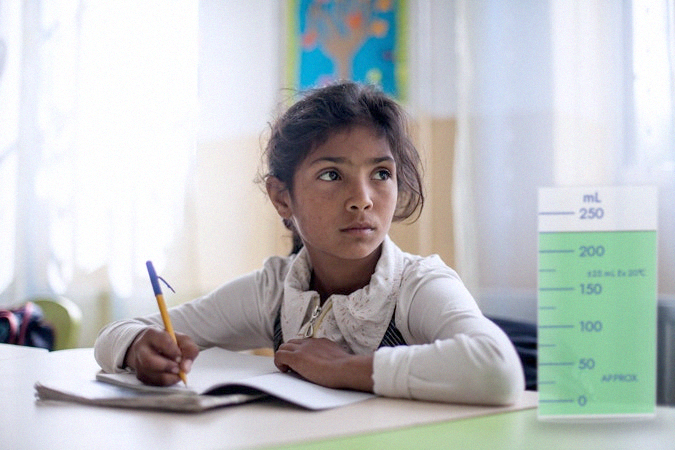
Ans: {"value": 225, "unit": "mL"}
